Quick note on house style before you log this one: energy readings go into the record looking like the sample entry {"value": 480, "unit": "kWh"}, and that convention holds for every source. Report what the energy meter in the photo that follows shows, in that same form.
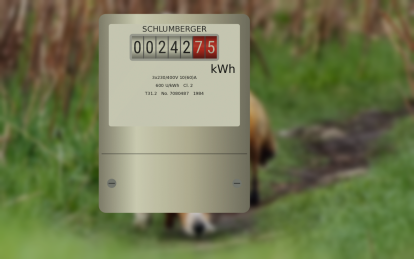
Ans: {"value": 242.75, "unit": "kWh"}
